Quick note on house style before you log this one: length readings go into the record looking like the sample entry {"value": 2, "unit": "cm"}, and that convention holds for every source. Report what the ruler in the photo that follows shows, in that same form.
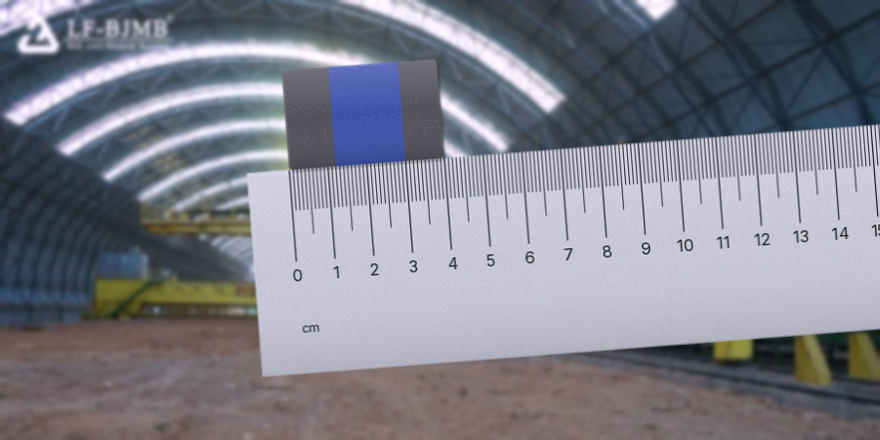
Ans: {"value": 4, "unit": "cm"}
